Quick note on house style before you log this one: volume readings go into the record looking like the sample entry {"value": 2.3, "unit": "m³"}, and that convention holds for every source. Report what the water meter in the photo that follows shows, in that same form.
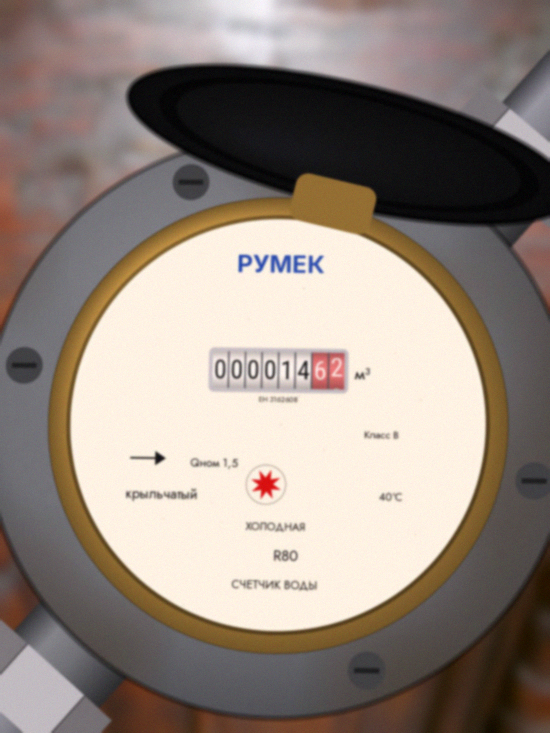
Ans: {"value": 14.62, "unit": "m³"}
